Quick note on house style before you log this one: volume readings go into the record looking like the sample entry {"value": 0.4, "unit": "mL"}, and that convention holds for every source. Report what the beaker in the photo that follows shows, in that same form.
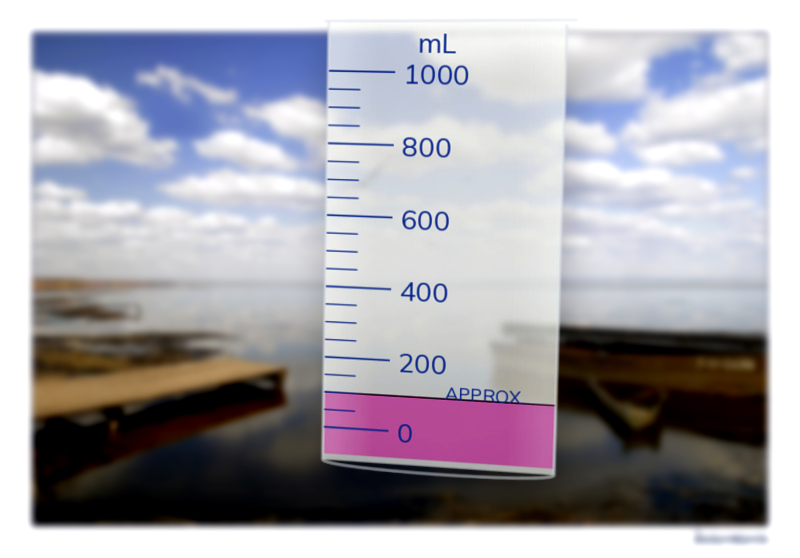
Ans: {"value": 100, "unit": "mL"}
